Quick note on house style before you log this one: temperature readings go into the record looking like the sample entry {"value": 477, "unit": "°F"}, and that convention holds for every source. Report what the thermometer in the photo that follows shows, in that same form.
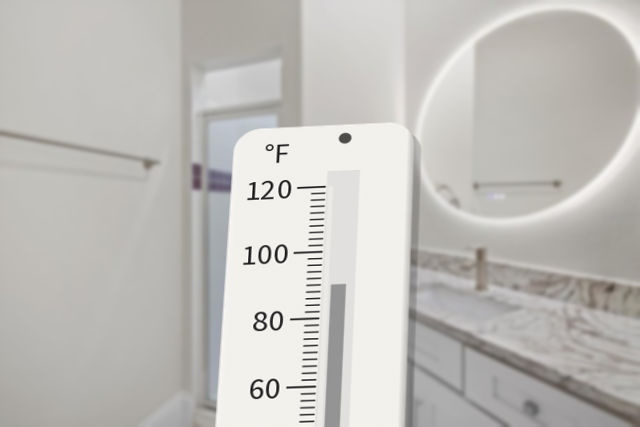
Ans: {"value": 90, "unit": "°F"}
